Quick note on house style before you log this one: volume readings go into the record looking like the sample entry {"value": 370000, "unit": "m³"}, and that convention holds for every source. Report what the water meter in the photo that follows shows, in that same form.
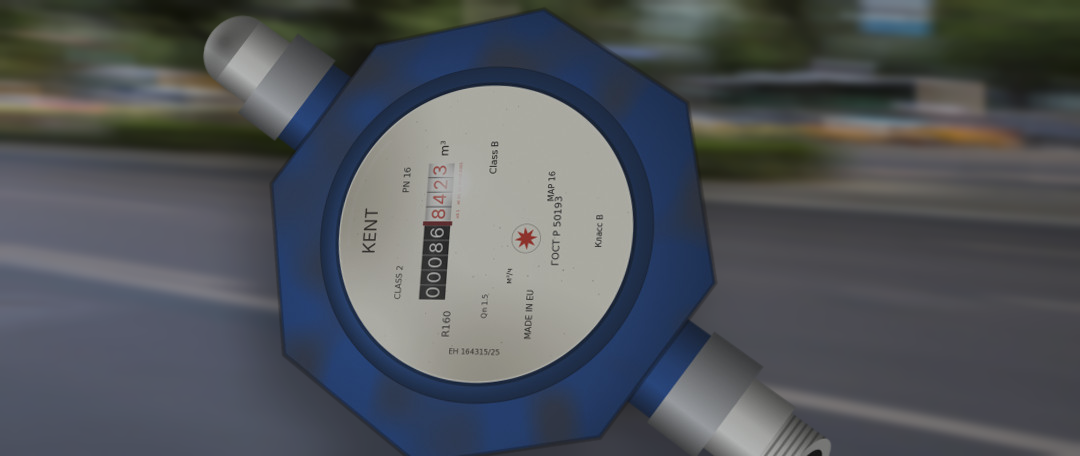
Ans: {"value": 86.8423, "unit": "m³"}
